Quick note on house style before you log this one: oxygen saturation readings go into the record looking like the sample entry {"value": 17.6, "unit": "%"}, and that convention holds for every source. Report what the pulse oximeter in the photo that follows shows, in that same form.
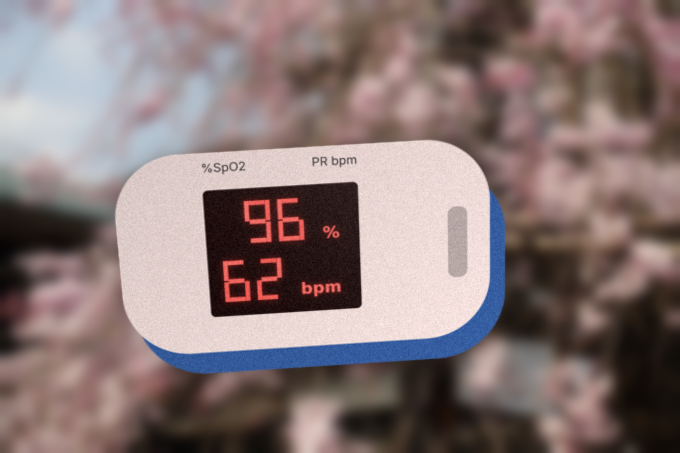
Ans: {"value": 96, "unit": "%"}
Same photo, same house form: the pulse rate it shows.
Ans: {"value": 62, "unit": "bpm"}
